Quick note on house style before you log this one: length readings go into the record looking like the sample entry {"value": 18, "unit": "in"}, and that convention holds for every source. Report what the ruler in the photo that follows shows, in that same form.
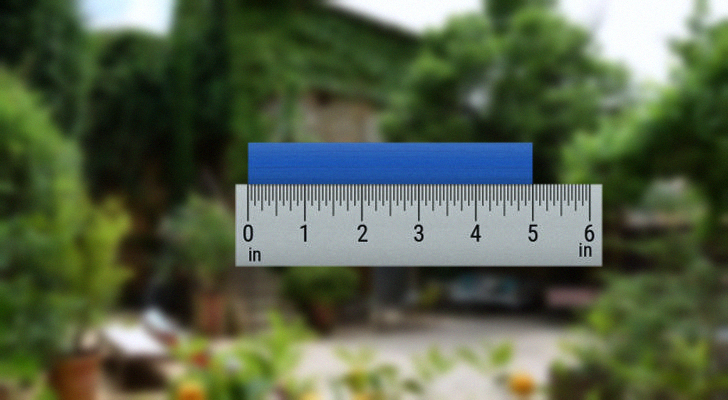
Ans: {"value": 5, "unit": "in"}
